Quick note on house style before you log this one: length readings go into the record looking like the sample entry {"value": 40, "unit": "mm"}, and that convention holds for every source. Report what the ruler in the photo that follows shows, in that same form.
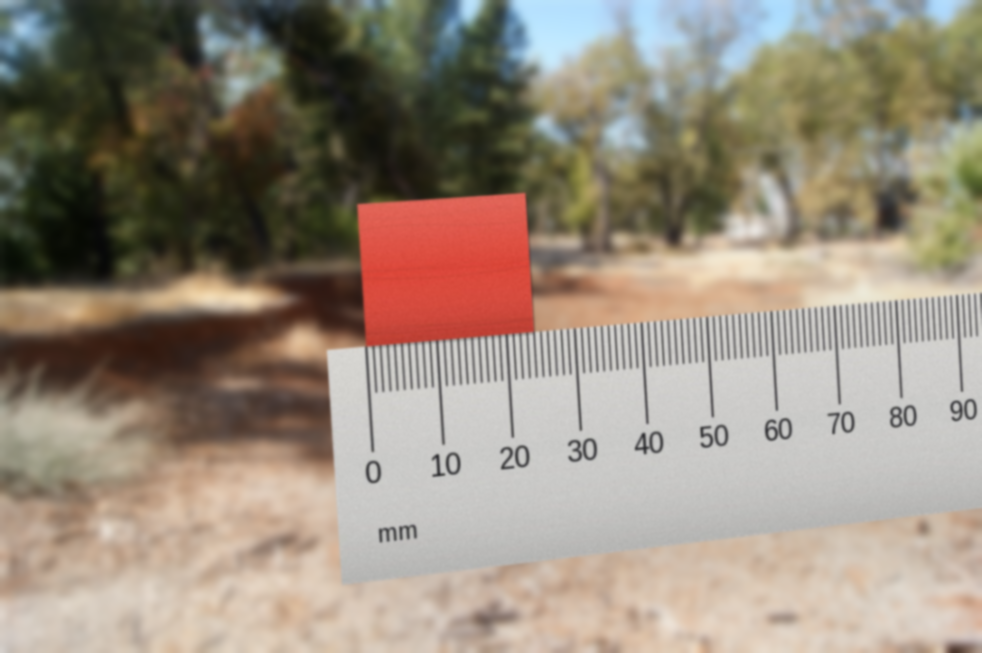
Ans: {"value": 24, "unit": "mm"}
